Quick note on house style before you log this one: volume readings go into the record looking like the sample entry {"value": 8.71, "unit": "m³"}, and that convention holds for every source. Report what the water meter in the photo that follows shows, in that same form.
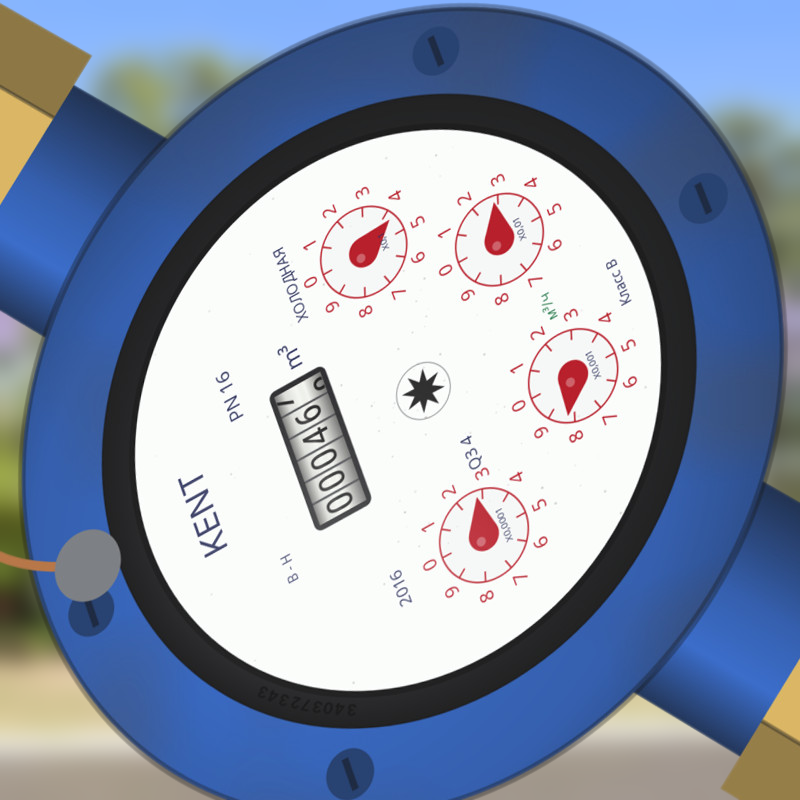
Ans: {"value": 467.4282, "unit": "m³"}
